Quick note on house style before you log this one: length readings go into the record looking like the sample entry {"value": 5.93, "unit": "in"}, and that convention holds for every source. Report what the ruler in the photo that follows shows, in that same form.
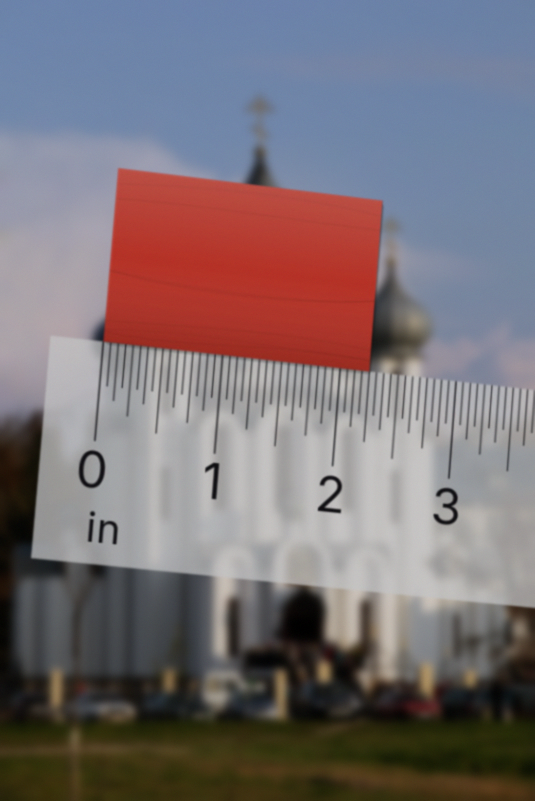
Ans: {"value": 2.25, "unit": "in"}
